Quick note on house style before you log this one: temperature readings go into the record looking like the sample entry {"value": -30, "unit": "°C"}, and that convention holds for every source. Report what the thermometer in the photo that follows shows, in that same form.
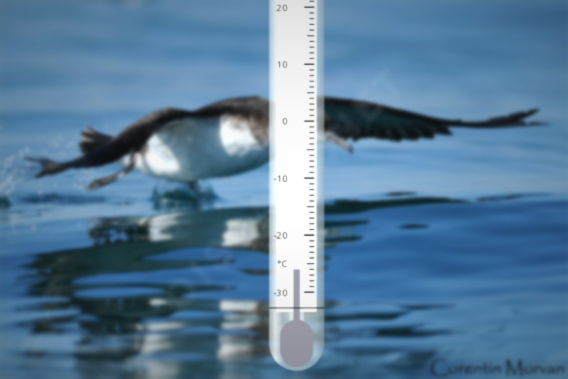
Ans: {"value": -26, "unit": "°C"}
